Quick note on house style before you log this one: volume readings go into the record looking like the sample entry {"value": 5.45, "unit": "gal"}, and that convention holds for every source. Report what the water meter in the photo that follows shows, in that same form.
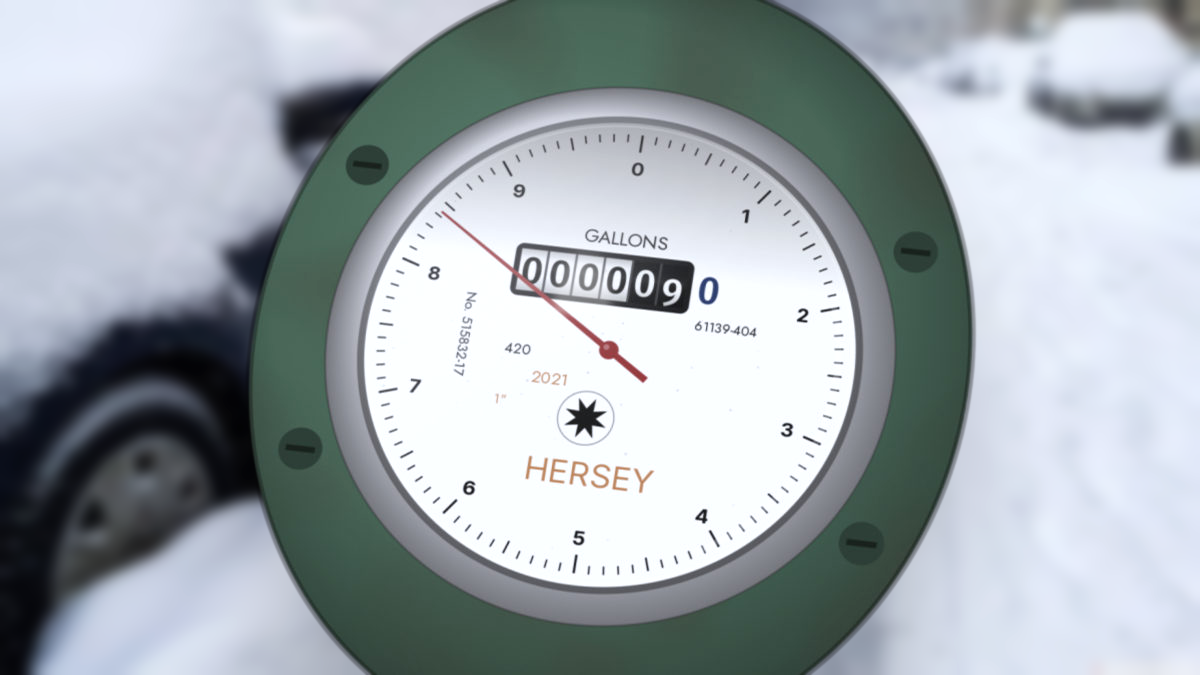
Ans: {"value": 88.4, "unit": "gal"}
